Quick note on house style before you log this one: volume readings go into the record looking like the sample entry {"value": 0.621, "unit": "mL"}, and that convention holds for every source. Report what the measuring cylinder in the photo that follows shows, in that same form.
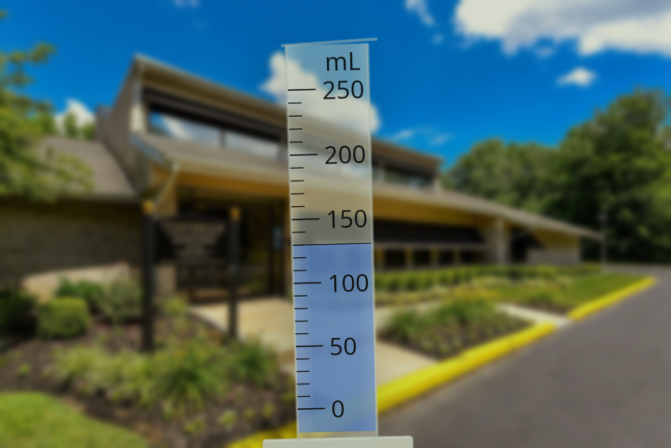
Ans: {"value": 130, "unit": "mL"}
